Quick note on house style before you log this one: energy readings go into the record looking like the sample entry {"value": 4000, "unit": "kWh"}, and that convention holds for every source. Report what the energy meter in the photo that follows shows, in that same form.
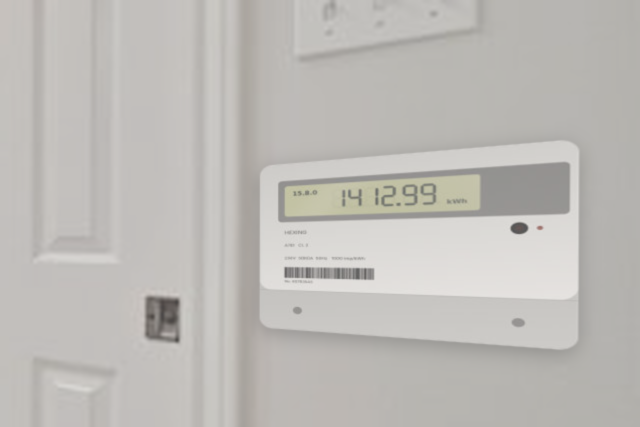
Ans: {"value": 1412.99, "unit": "kWh"}
